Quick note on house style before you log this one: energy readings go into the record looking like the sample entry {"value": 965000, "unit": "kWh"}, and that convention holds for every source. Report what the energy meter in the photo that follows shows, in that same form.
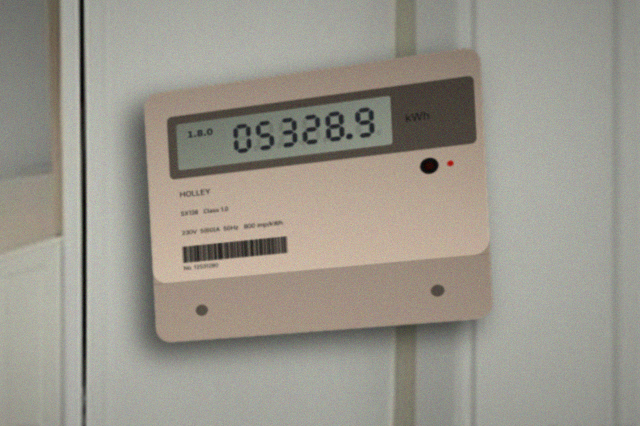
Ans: {"value": 5328.9, "unit": "kWh"}
